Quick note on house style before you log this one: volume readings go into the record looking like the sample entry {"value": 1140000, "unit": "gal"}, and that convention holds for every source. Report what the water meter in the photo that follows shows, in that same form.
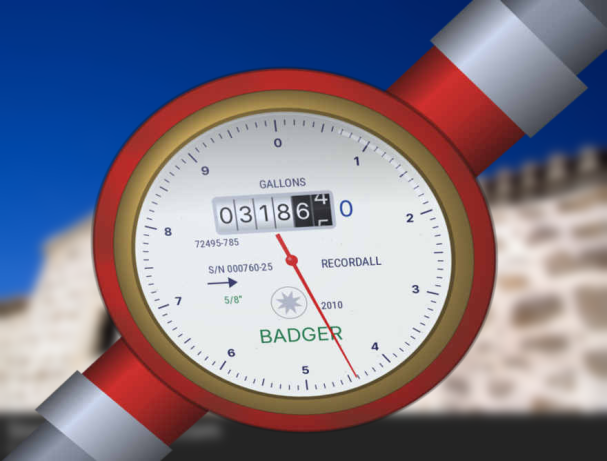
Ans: {"value": 318644.4, "unit": "gal"}
